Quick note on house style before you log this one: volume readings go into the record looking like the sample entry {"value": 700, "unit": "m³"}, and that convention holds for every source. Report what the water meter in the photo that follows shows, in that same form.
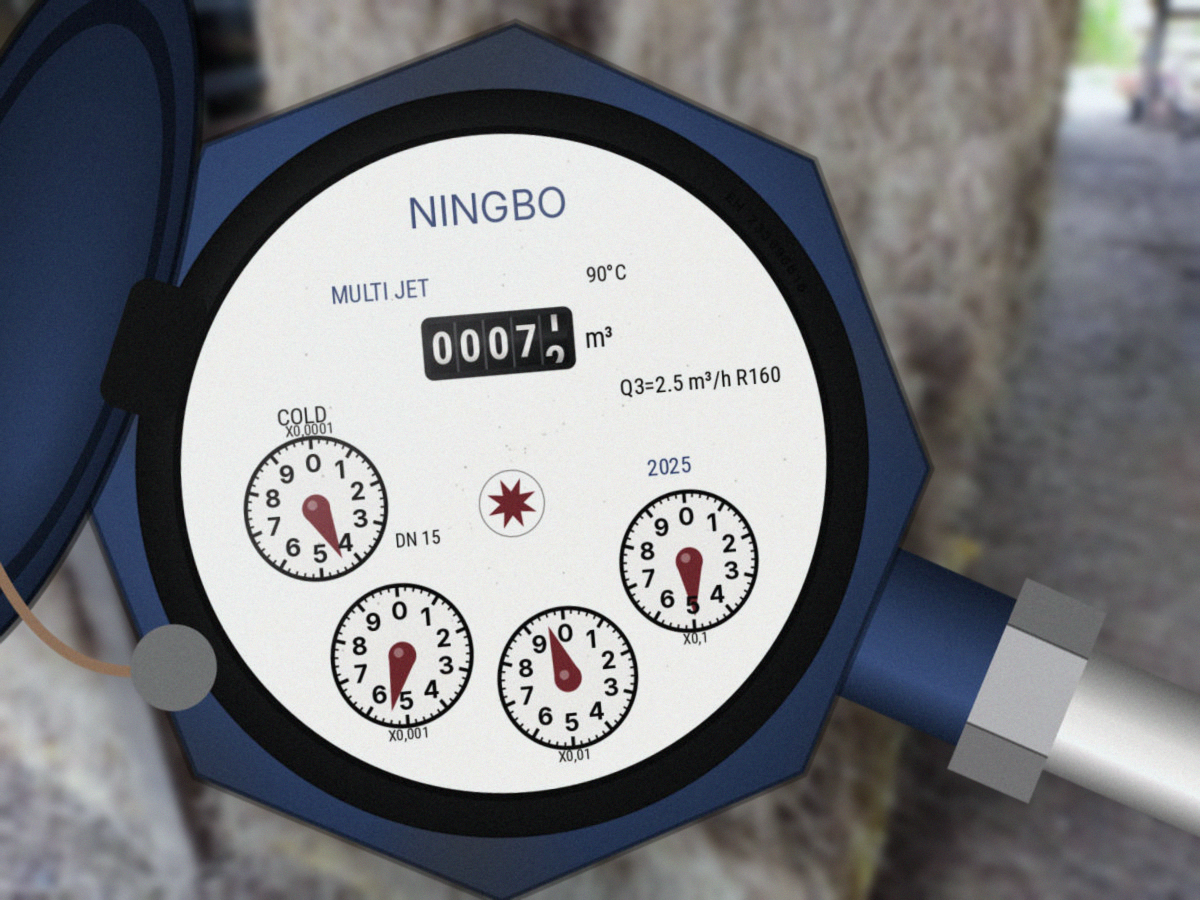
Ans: {"value": 71.4954, "unit": "m³"}
